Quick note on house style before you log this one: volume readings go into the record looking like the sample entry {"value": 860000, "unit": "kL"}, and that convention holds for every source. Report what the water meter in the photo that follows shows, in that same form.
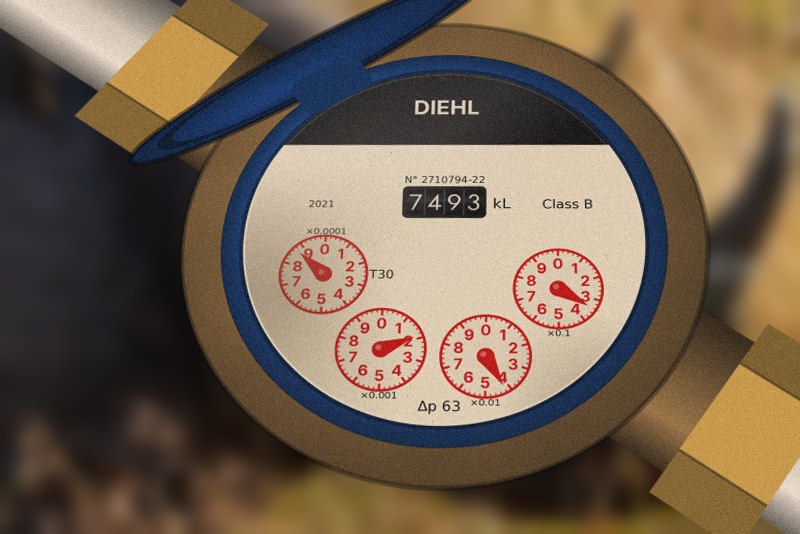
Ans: {"value": 7493.3418, "unit": "kL"}
